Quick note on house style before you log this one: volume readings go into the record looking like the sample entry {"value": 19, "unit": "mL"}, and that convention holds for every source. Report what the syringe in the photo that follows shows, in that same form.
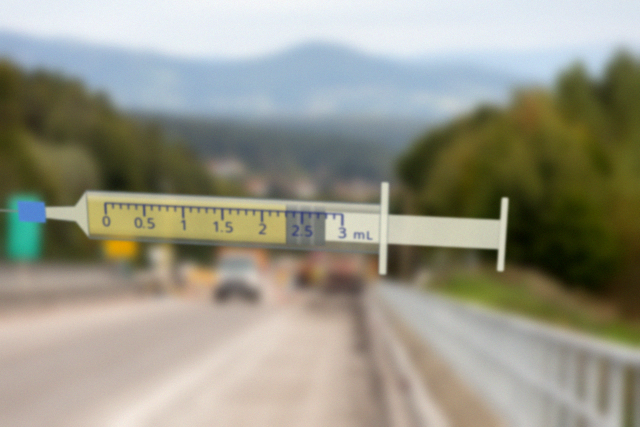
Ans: {"value": 2.3, "unit": "mL"}
